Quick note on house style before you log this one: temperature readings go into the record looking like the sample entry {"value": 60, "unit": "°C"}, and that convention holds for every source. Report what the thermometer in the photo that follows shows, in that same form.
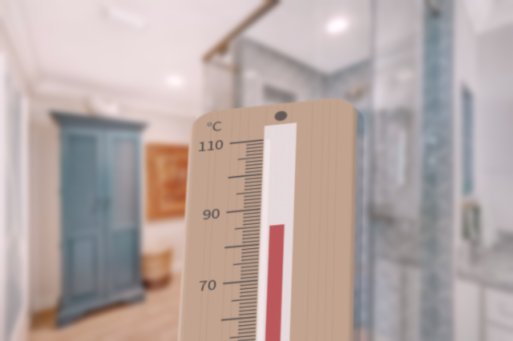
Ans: {"value": 85, "unit": "°C"}
